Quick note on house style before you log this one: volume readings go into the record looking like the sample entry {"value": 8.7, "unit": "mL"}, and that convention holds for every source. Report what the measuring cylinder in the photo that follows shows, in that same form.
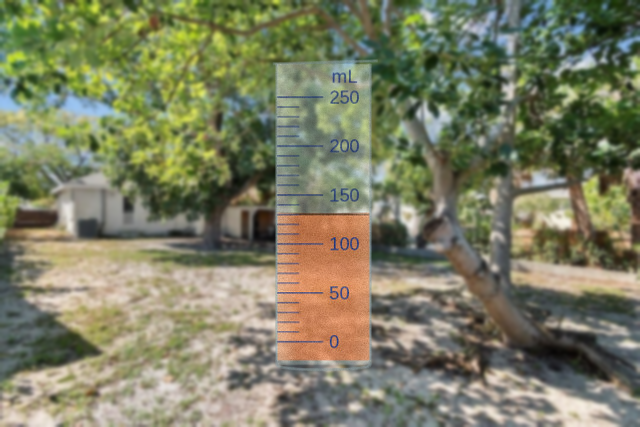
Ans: {"value": 130, "unit": "mL"}
